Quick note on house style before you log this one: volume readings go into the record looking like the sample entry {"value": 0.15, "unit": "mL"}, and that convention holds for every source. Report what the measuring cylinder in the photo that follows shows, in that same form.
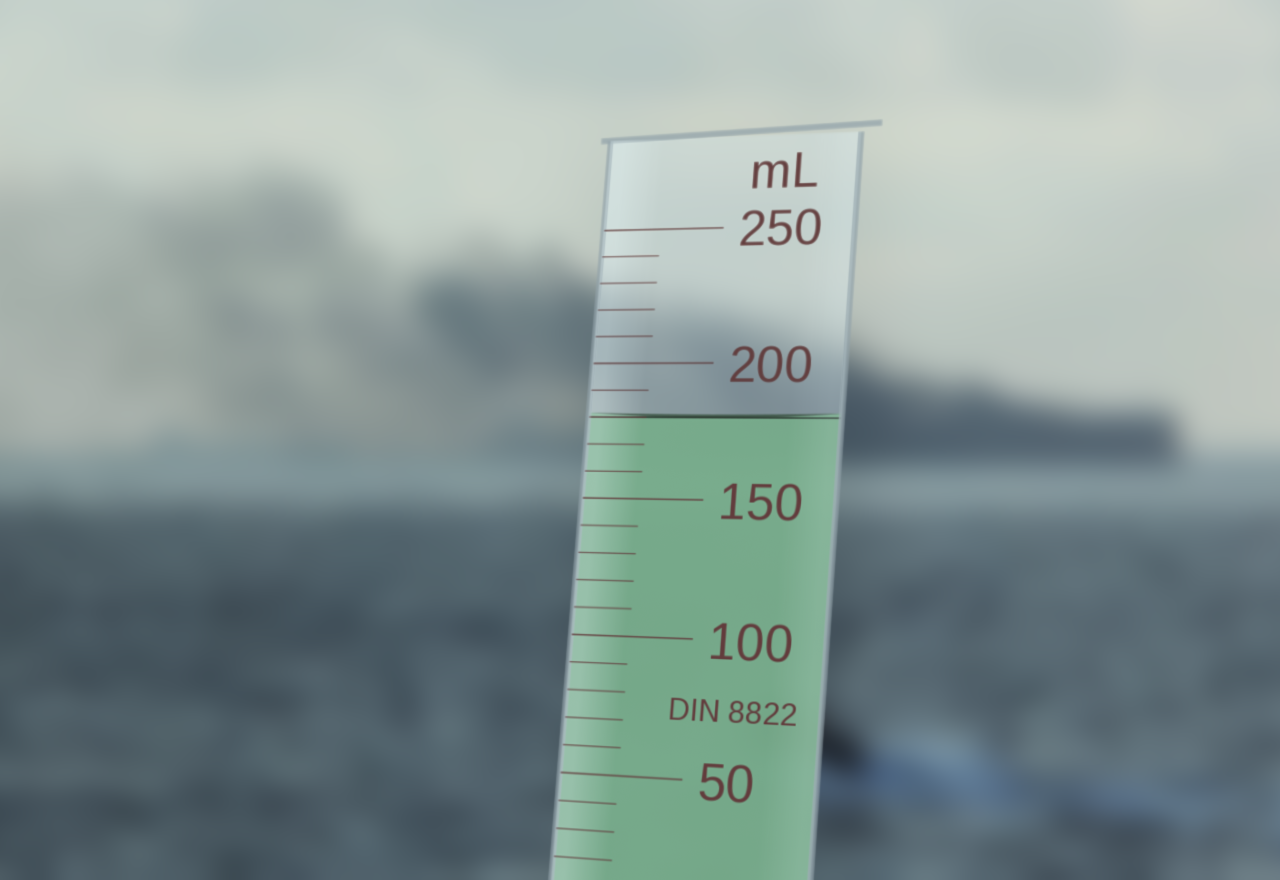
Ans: {"value": 180, "unit": "mL"}
